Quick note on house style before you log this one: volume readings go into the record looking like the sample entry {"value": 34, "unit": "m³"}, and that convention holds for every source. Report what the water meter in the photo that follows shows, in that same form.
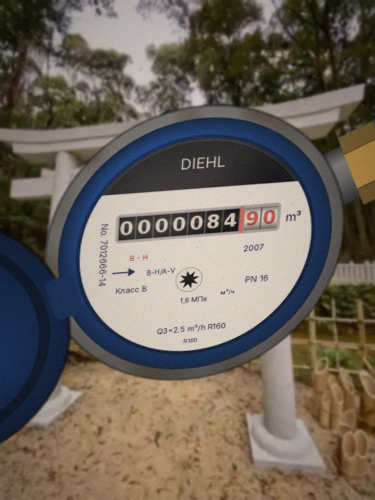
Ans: {"value": 84.90, "unit": "m³"}
